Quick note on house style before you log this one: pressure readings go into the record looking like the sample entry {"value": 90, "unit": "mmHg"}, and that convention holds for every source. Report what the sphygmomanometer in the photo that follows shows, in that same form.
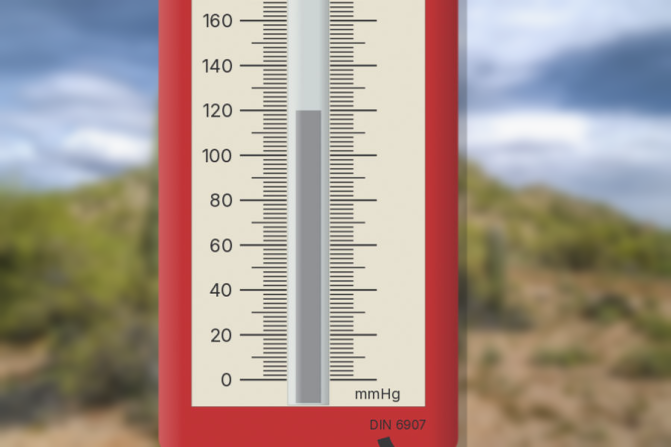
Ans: {"value": 120, "unit": "mmHg"}
